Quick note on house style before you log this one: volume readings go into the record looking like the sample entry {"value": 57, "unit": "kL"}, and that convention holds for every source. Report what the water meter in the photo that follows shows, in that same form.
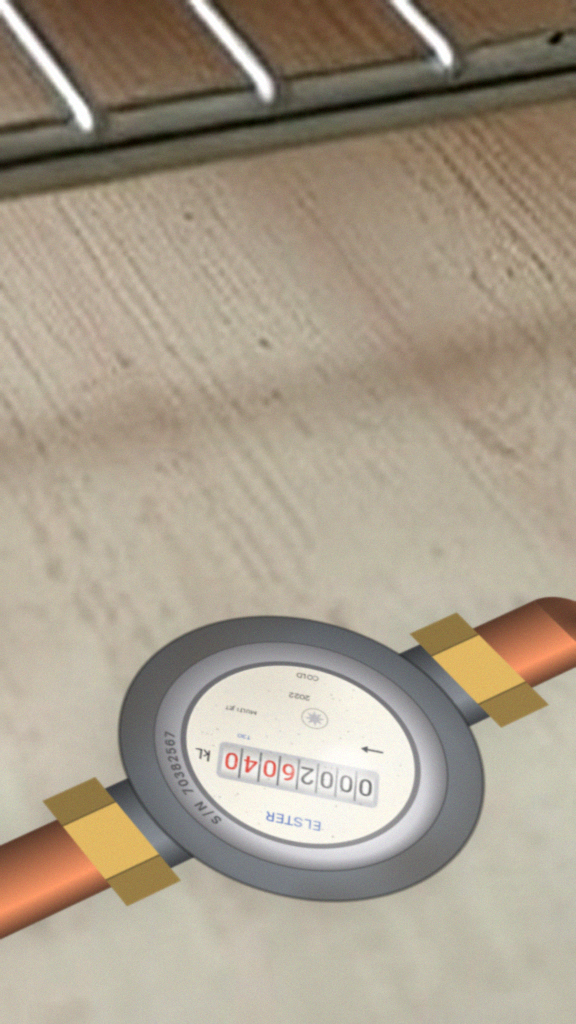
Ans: {"value": 2.6040, "unit": "kL"}
